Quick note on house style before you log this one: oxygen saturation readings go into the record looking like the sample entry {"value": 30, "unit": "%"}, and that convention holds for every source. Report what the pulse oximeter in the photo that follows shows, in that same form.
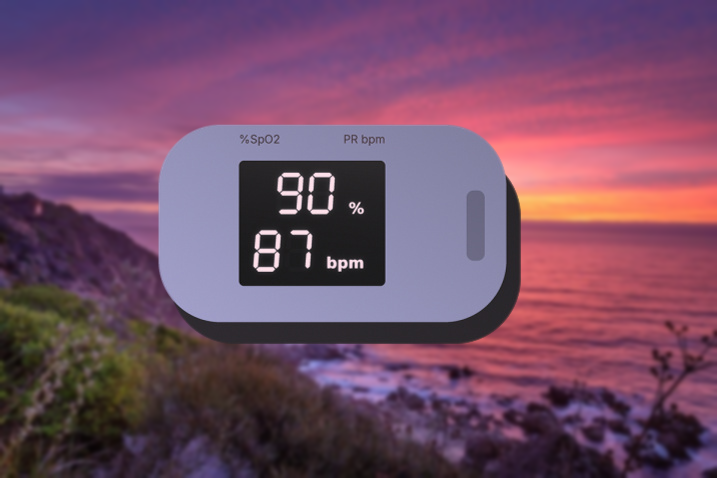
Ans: {"value": 90, "unit": "%"}
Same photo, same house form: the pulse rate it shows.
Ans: {"value": 87, "unit": "bpm"}
